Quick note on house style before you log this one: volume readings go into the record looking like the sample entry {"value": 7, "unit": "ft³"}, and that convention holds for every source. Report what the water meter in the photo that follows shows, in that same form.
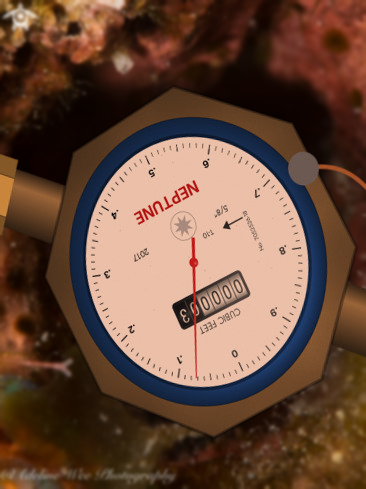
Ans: {"value": 3.07, "unit": "ft³"}
